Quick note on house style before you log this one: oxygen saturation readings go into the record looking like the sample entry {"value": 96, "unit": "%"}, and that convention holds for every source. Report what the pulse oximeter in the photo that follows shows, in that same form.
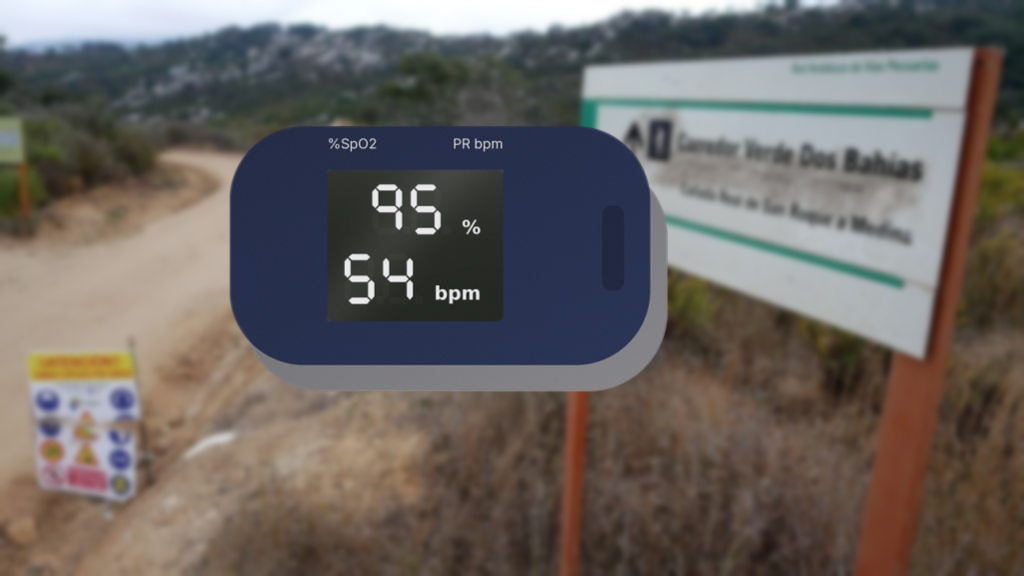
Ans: {"value": 95, "unit": "%"}
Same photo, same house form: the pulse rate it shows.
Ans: {"value": 54, "unit": "bpm"}
